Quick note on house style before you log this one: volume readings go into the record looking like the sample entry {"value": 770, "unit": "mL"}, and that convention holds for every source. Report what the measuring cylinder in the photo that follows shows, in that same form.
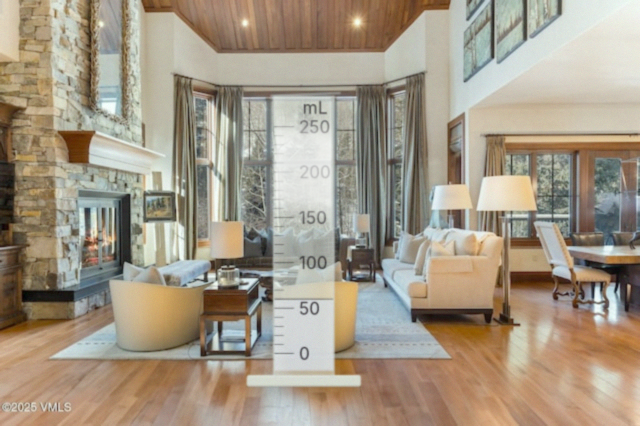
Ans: {"value": 60, "unit": "mL"}
